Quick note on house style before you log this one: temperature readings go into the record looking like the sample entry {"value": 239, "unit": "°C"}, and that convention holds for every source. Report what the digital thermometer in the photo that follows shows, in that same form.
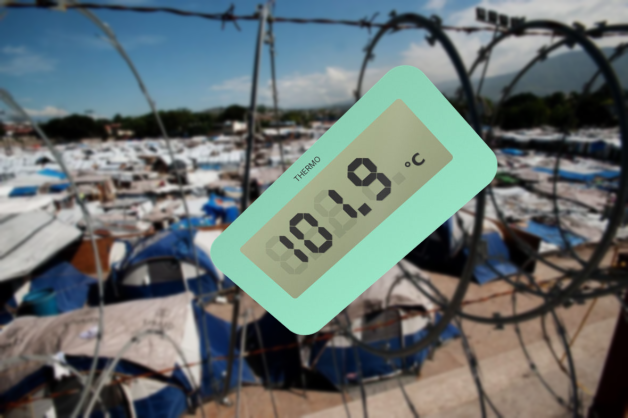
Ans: {"value": 101.9, "unit": "°C"}
